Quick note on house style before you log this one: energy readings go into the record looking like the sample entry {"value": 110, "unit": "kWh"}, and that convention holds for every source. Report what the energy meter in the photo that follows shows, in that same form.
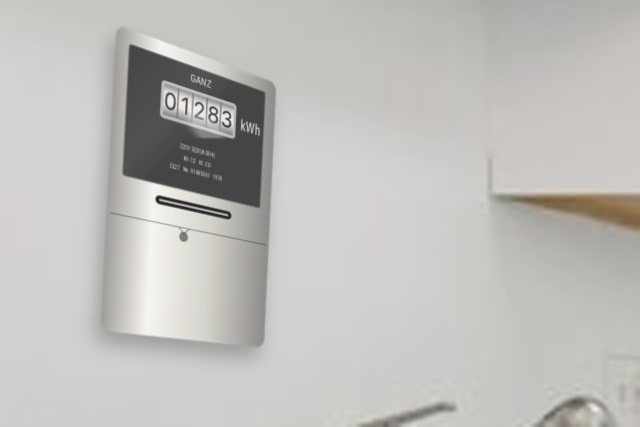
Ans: {"value": 1283, "unit": "kWh"}
